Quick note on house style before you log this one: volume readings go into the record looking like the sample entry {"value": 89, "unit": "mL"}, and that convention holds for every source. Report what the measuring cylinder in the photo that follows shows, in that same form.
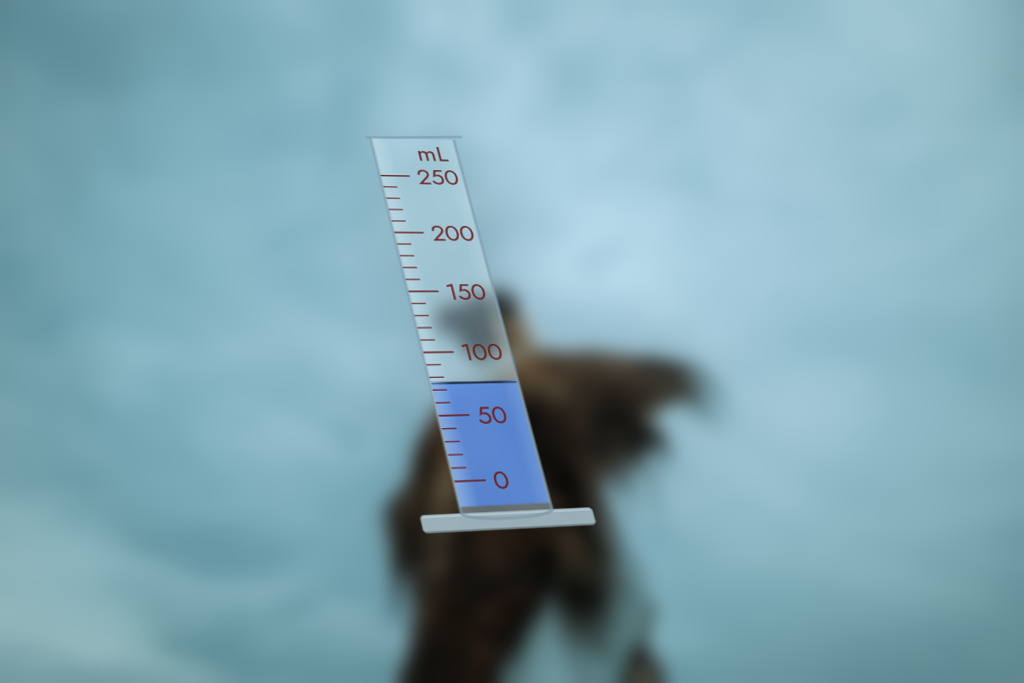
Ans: {"value": 75, "unit": "mL"}
